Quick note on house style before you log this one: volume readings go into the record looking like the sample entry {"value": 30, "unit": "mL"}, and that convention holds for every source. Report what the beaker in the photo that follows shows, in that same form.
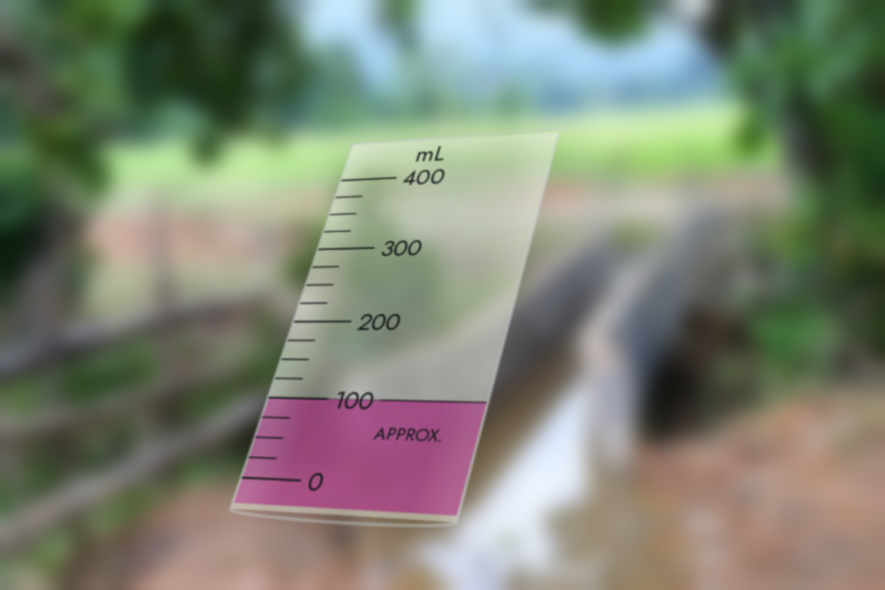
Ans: {"value": 100, "unit": "mL"}
